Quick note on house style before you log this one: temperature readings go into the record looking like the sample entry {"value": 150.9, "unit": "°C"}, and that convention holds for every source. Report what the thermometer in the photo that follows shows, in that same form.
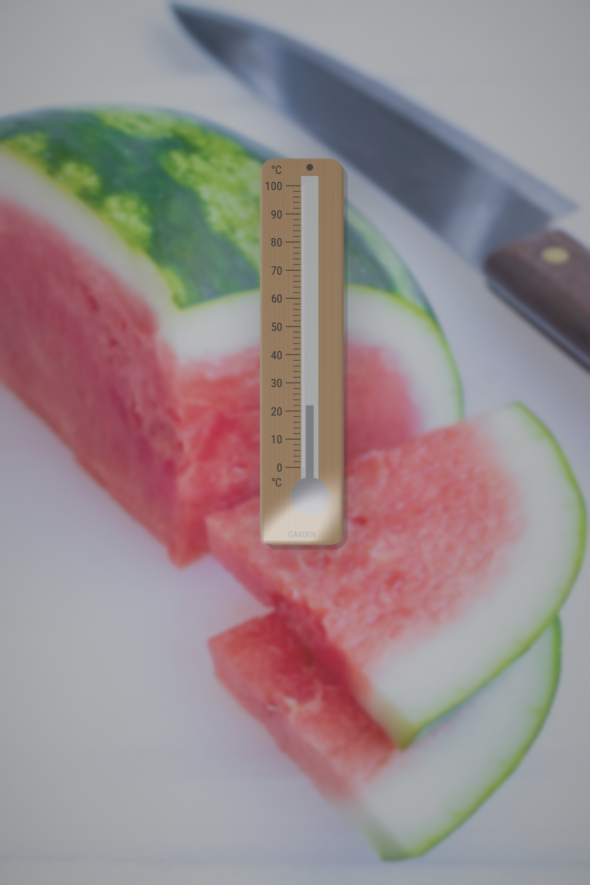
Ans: {"value": 22, "unit": "°C"}
